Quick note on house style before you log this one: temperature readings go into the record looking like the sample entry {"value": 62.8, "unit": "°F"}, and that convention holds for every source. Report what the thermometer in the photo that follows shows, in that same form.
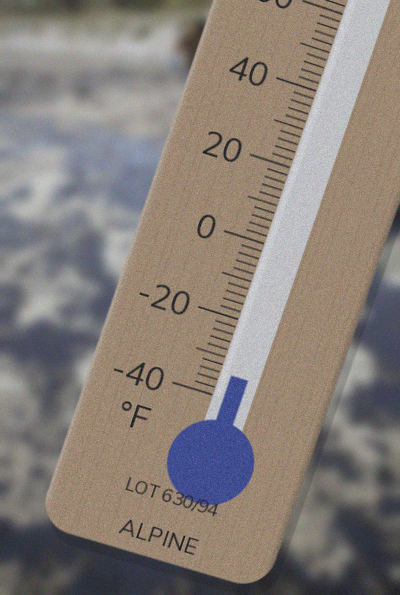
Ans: {"value": -34, "unit": "°F"}
